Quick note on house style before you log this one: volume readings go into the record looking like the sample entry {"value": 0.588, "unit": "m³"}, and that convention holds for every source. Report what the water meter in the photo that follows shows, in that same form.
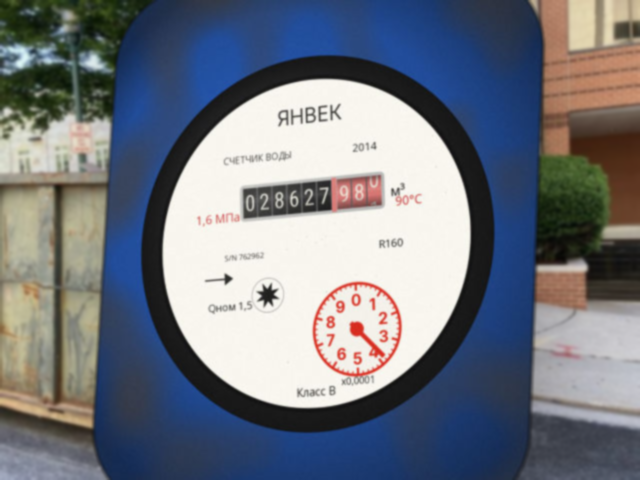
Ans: {"value": 28627.9803, "unit": "m³"}
